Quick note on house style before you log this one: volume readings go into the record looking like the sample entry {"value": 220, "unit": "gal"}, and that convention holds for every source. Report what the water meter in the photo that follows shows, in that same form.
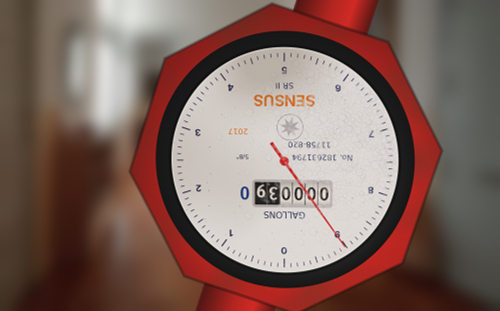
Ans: {"value": 389.0, "unit": "gal"}
